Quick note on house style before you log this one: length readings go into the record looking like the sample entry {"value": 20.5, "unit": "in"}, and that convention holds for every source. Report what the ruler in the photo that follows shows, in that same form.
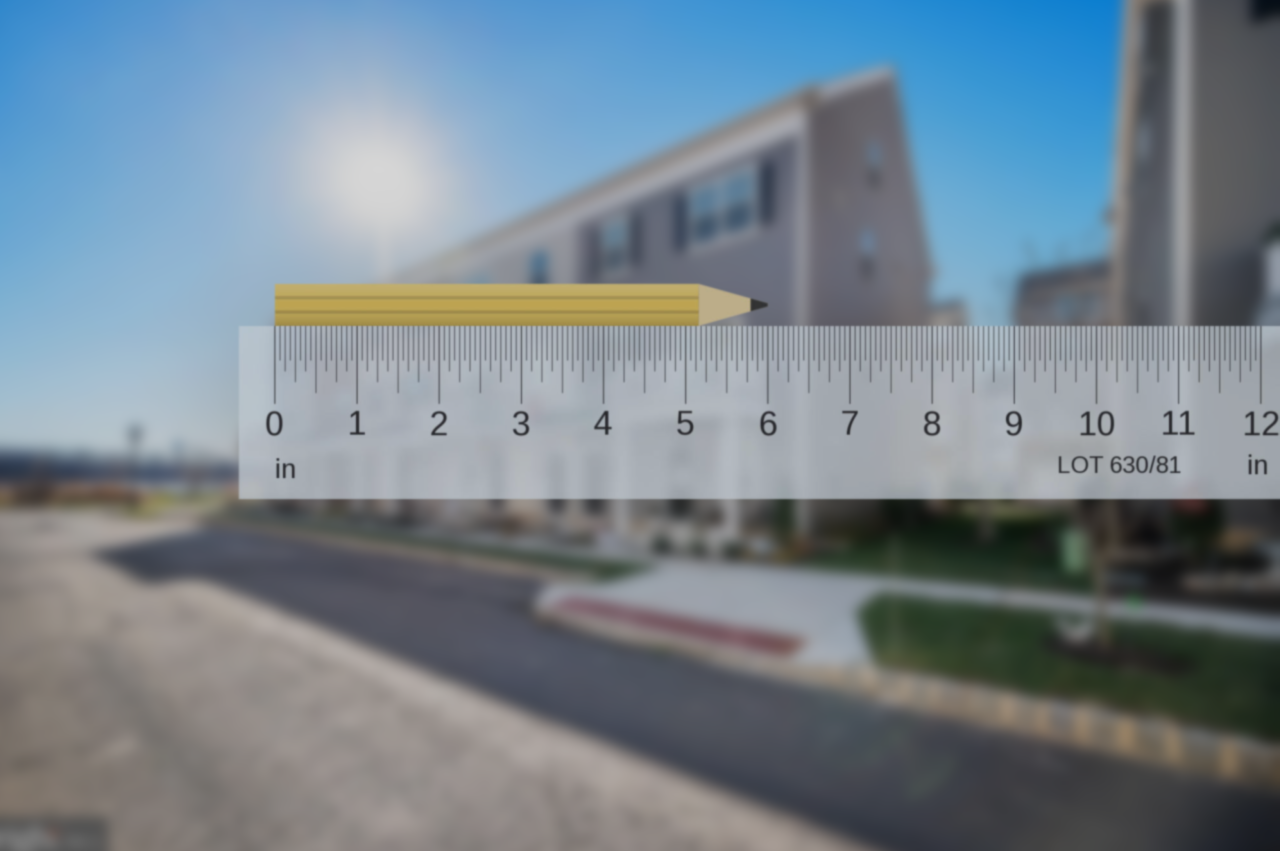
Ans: {"value": 6, "unit": "in"}
